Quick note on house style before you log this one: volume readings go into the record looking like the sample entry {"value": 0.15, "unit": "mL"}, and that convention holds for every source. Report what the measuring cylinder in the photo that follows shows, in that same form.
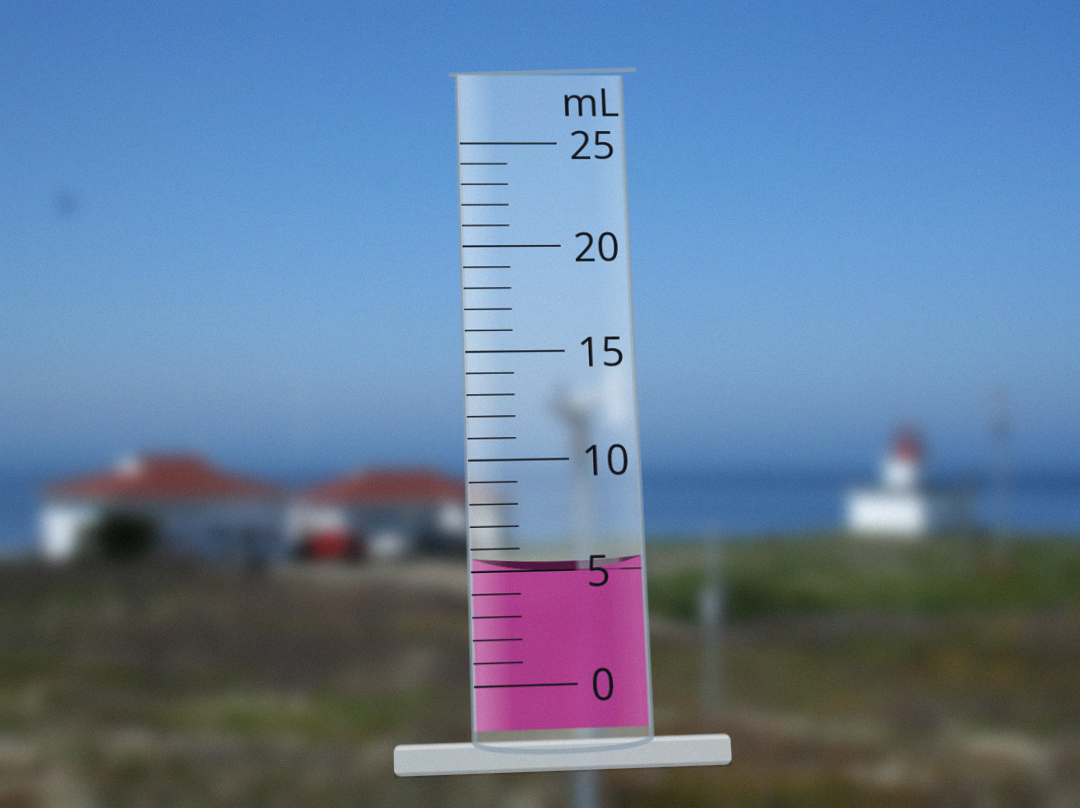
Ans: {"value": 5, "unit": "mL"}
